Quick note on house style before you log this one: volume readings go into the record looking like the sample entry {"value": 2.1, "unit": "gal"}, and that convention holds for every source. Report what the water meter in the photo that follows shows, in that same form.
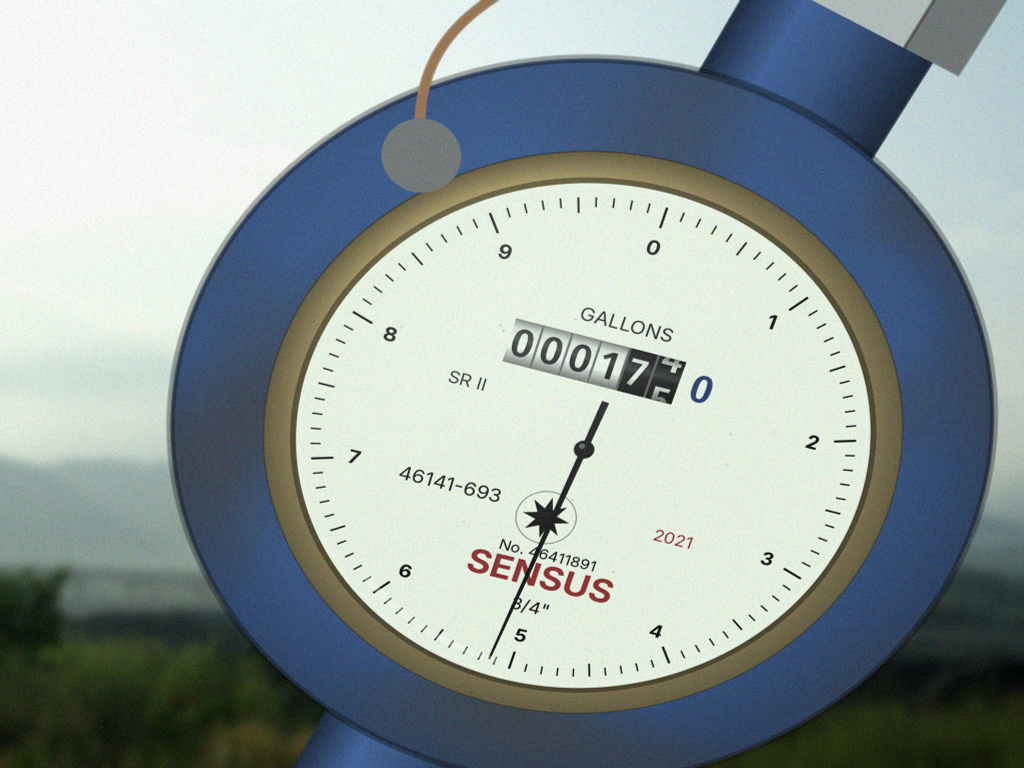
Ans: {"value": 1745.1, "unit": "gal"}
